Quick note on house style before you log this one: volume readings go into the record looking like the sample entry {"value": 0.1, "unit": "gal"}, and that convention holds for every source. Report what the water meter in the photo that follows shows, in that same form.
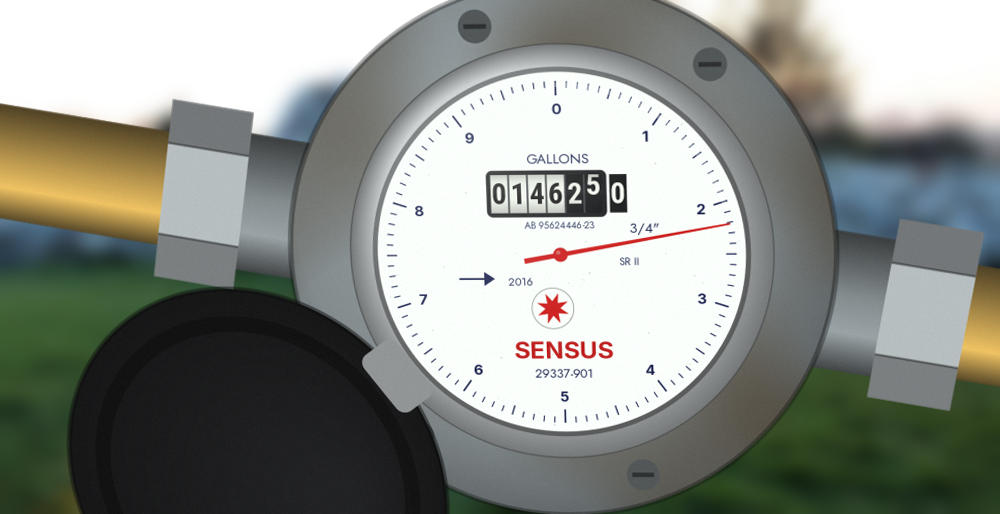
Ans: {"value": 146252.2, "unit": "gal"}
